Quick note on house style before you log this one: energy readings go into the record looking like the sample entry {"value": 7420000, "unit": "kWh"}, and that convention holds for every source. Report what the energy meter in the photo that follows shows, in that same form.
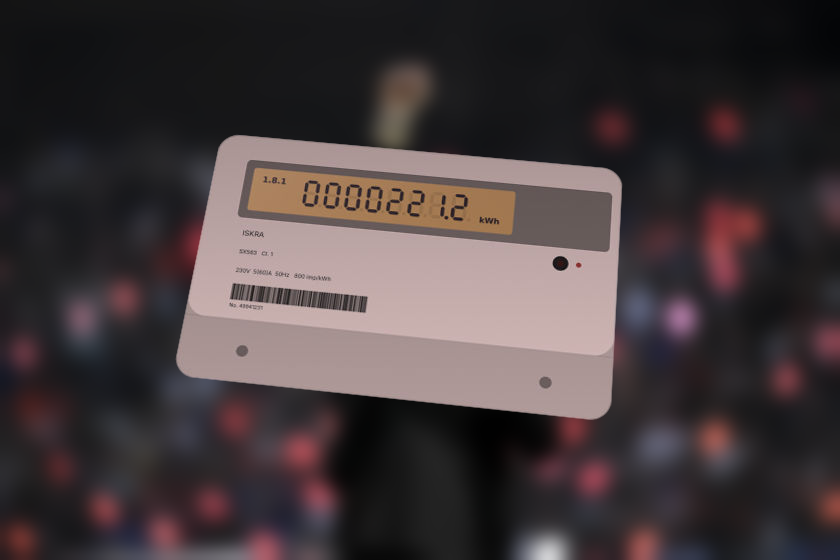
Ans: {"value": 221.2, "unit": "kWh"}
